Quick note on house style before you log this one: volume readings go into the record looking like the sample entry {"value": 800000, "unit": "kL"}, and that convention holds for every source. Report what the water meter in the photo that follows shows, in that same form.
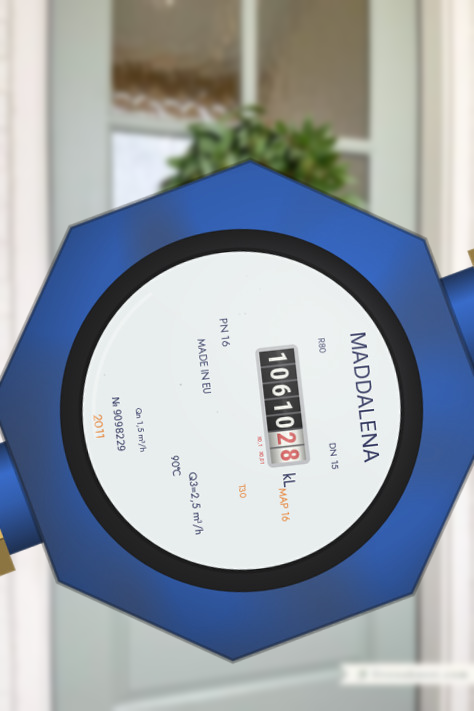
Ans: {"value": 10610.28, "unit": "kL"}
